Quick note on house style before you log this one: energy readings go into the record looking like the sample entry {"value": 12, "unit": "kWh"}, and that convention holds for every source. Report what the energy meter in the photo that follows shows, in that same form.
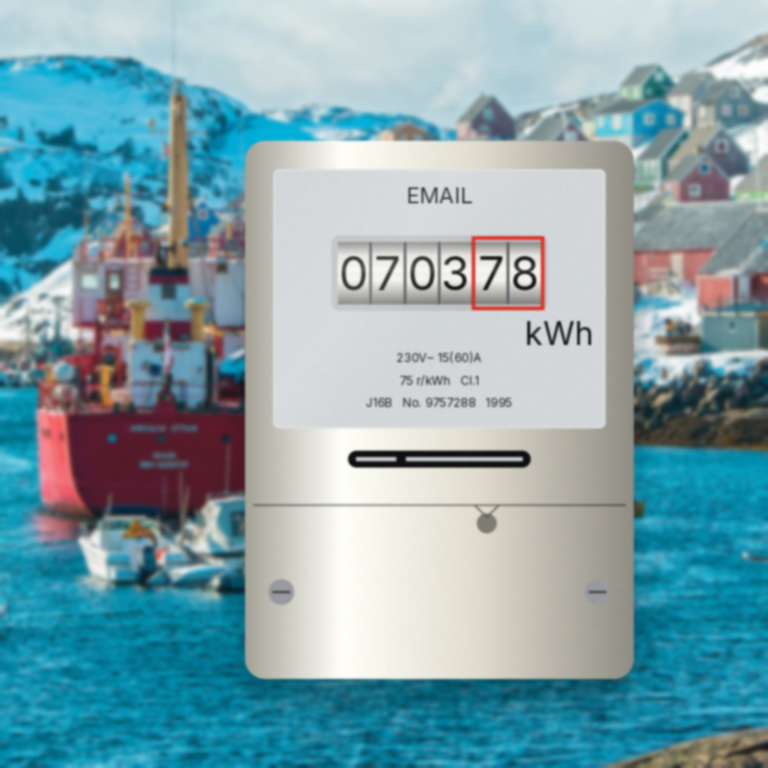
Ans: {"value": 703.78, "unit": "kWh"}
